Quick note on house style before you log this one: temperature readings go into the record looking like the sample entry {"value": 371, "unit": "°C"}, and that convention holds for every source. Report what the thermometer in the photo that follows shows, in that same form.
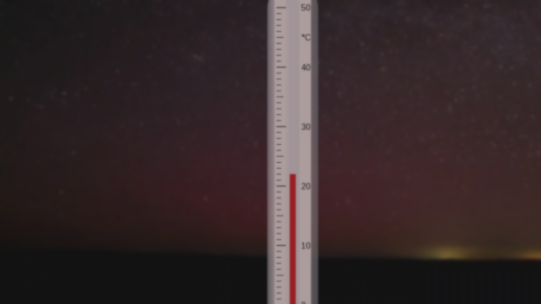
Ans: {"value": 22, "unit": "°C"}
